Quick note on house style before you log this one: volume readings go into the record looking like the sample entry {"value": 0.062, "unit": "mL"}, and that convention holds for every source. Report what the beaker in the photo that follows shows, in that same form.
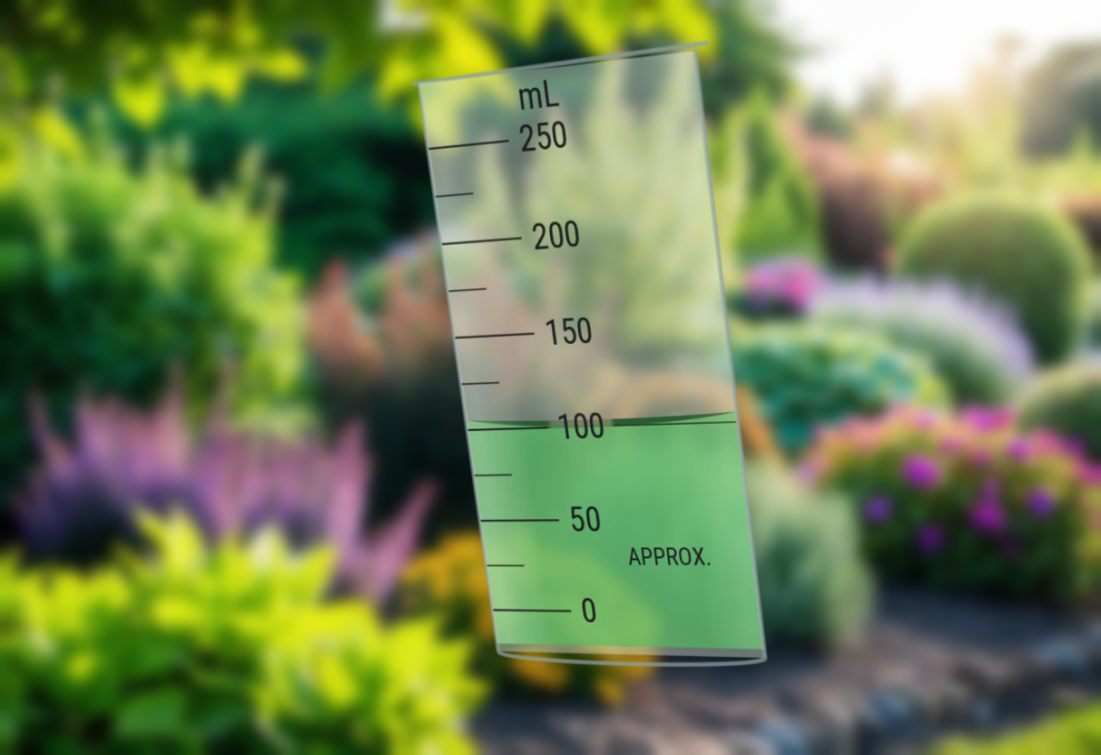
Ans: {"value": 100, "unit": "mL"}
